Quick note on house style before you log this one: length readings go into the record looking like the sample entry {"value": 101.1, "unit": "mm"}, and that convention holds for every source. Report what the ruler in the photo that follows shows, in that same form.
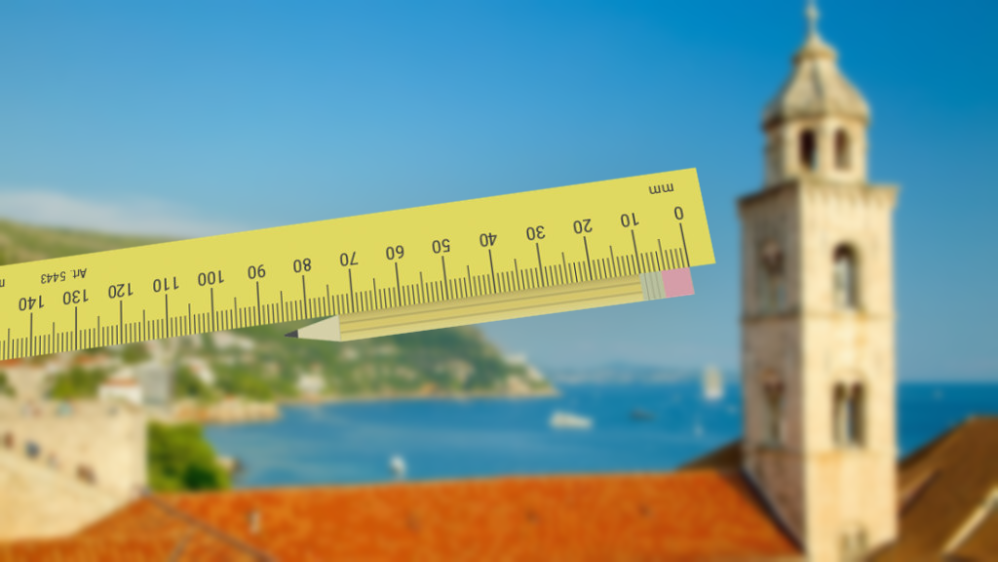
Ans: {"value": 85, "unit": "mm"}
